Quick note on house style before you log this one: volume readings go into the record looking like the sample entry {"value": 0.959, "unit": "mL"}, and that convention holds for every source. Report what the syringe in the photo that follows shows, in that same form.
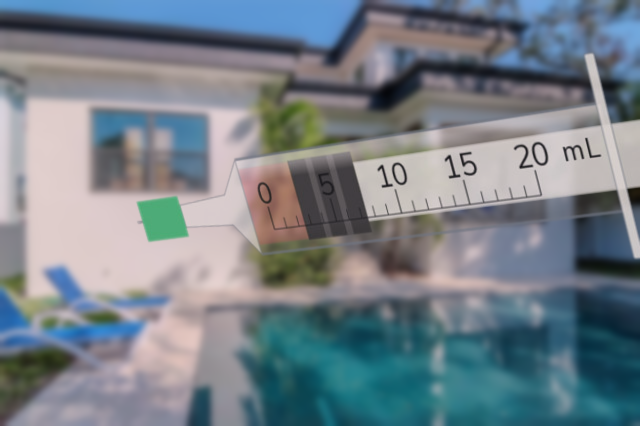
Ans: {"value": 2.5, "unit": "mL"}
